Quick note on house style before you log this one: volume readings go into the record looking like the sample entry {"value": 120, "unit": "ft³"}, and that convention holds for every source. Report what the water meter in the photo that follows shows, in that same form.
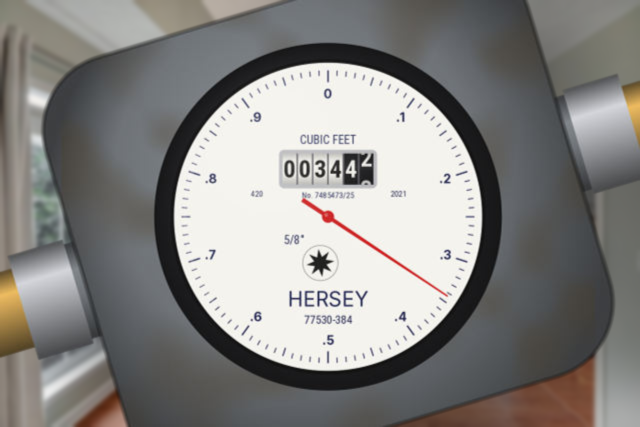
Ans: {"value": 3442.34, "unit": "ft³"}
